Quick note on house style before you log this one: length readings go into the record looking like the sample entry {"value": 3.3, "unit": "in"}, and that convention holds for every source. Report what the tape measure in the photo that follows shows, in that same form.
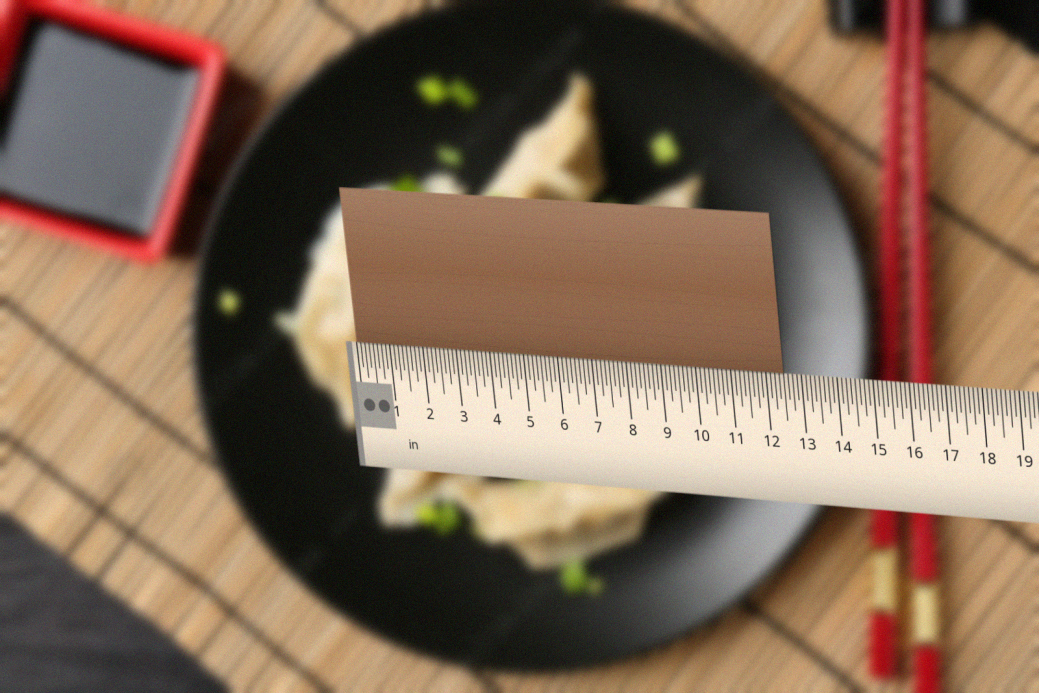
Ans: {"value": 12.5, "unit": "in"}
